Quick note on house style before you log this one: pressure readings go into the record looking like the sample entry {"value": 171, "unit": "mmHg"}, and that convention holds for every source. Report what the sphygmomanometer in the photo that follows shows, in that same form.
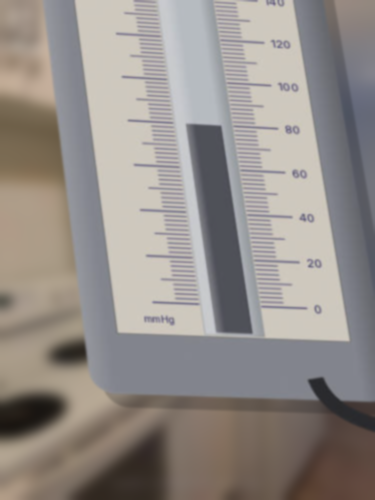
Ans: {"value": 80, "unit": "mmHg"}
